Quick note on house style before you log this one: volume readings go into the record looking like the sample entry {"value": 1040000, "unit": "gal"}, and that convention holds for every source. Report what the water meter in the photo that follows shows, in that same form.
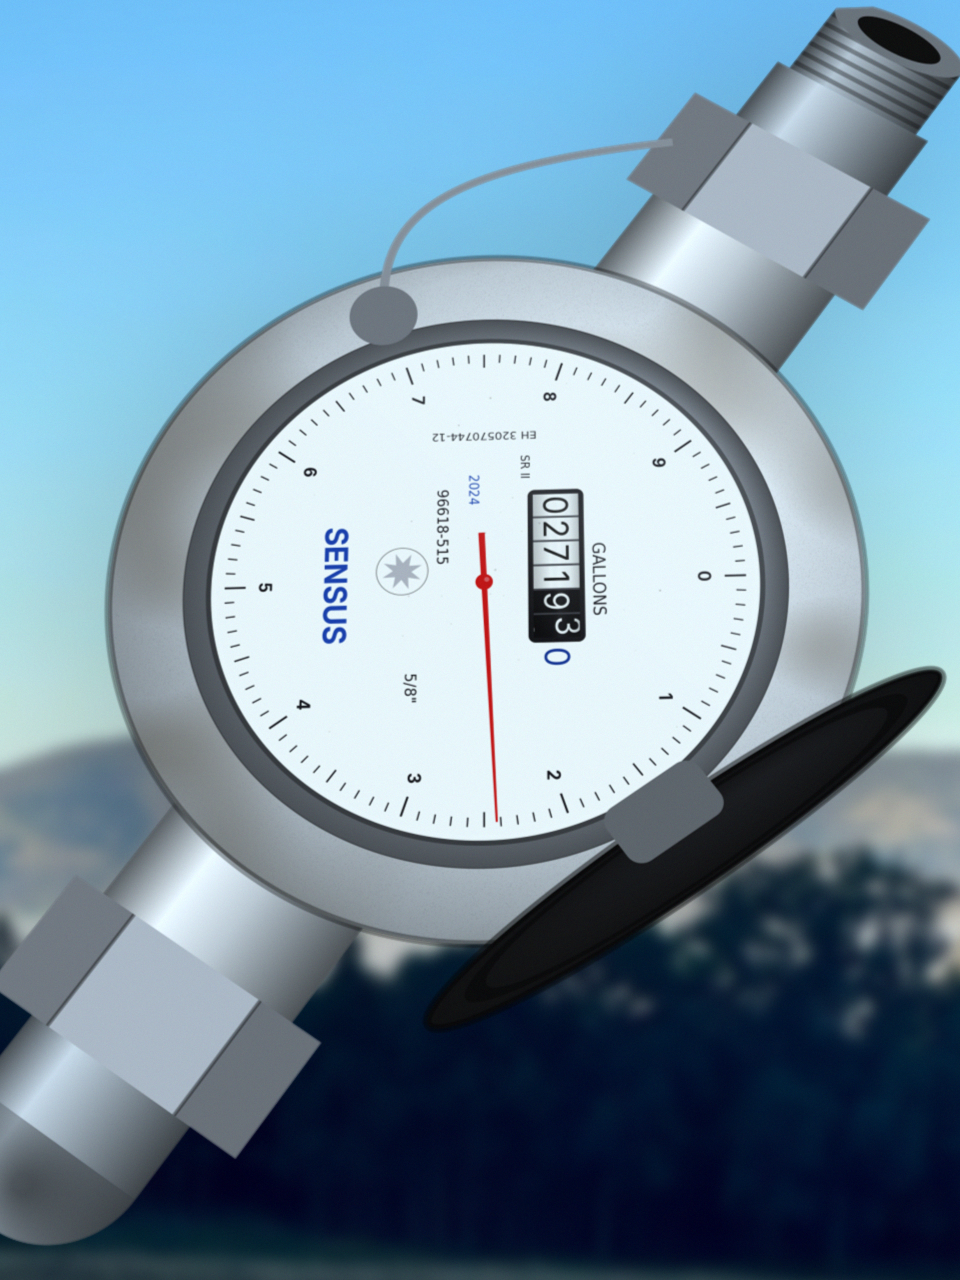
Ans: {"value": 271932.4, "unit": "gal"}
